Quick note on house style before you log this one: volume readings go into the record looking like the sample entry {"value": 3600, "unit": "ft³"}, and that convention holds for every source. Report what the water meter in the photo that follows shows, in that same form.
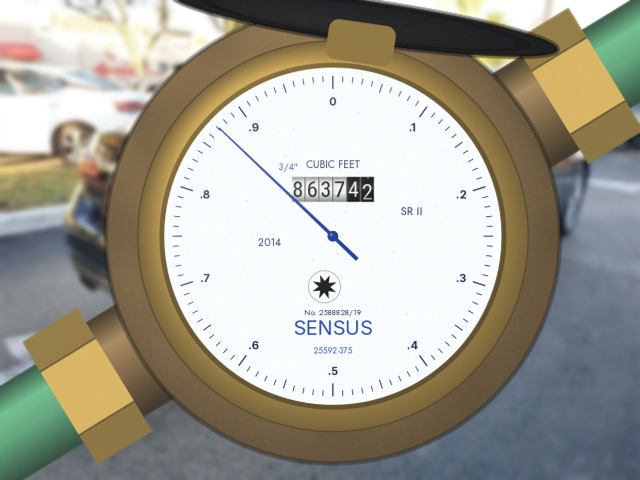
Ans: {"value": 863741.87, "unit": "ft³"}
